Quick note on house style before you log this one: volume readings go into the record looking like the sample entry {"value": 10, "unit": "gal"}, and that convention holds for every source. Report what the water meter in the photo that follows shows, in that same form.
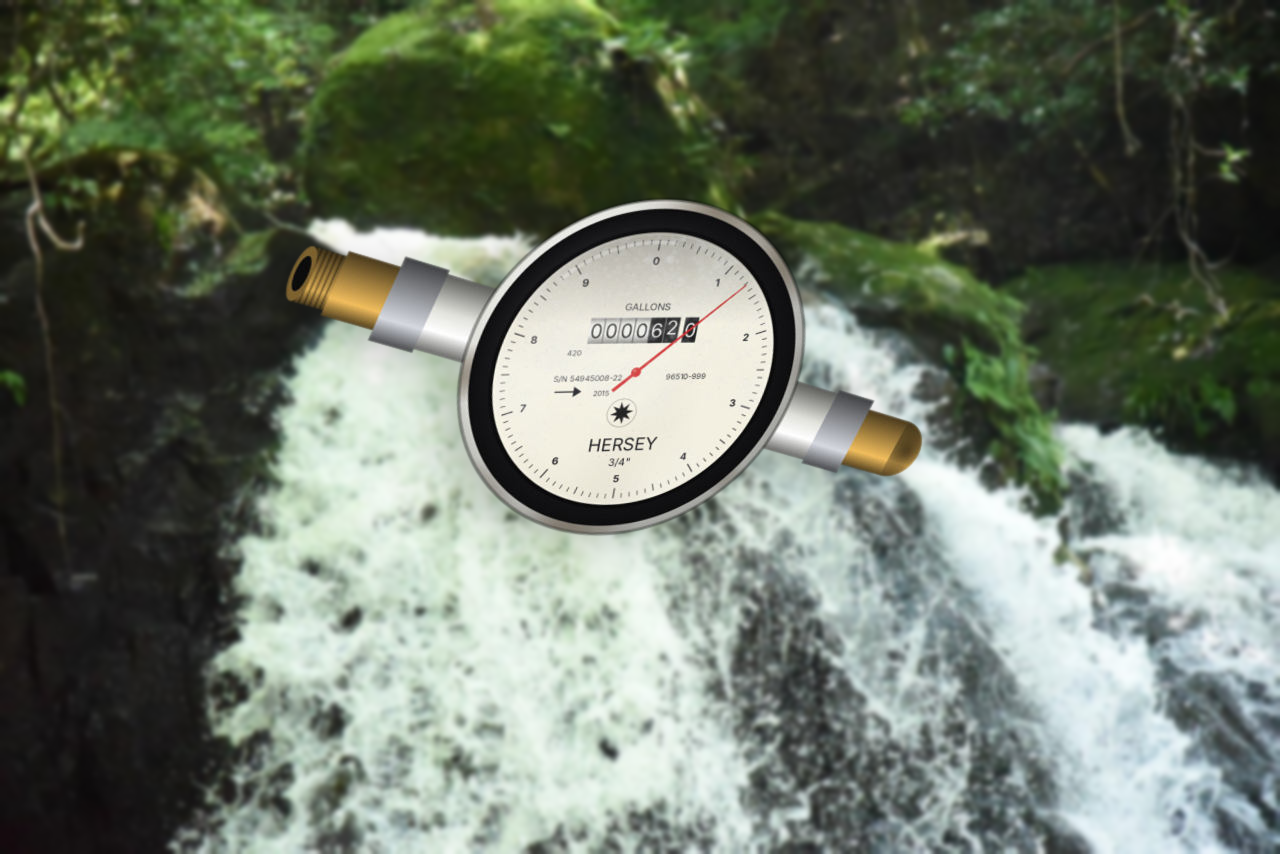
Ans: {"value": 621.3, "unit": "gal"}
